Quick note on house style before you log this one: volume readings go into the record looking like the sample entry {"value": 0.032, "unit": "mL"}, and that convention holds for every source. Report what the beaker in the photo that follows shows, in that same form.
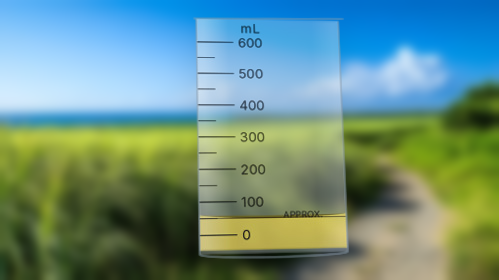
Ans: {"value": 50, "unit": "mL"}
